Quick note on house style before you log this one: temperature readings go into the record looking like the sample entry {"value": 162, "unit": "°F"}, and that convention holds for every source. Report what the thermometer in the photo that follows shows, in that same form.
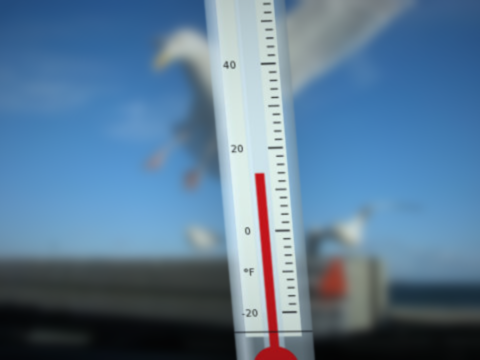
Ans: {"value": 14, "unit": "°F"}
